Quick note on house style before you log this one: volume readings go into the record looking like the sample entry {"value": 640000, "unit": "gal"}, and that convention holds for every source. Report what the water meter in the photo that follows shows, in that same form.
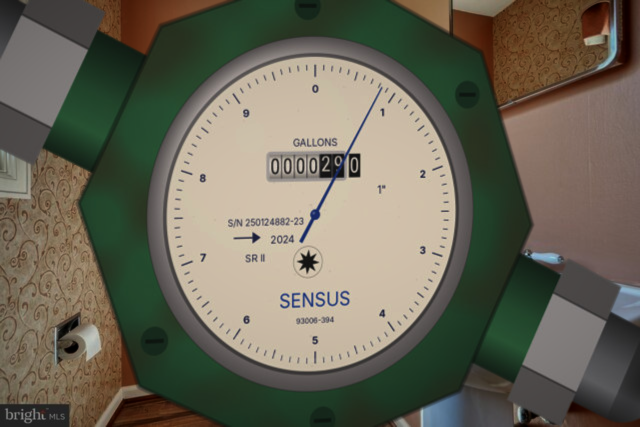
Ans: {"value": 290.8, "unit": "gal"}
